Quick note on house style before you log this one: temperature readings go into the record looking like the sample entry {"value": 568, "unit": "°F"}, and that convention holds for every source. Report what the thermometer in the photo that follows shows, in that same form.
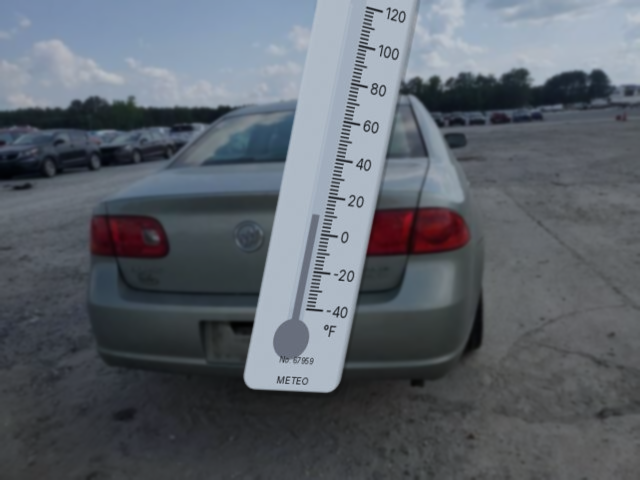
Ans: {"value": 10, "unit": "°F"}
